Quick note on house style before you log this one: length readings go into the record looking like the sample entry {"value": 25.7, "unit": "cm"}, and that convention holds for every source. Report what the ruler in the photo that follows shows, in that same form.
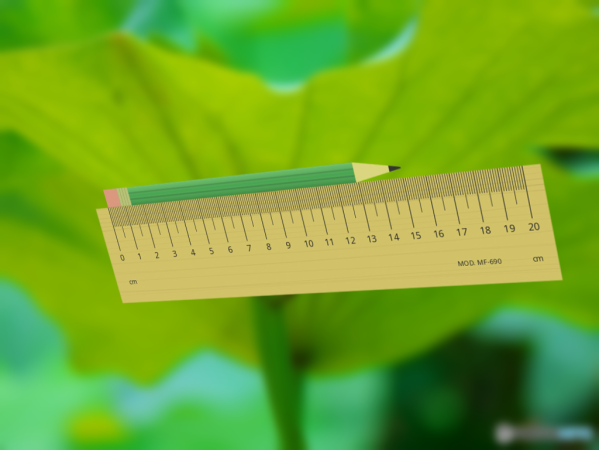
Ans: {"value": 15, "unit": "cm"}
